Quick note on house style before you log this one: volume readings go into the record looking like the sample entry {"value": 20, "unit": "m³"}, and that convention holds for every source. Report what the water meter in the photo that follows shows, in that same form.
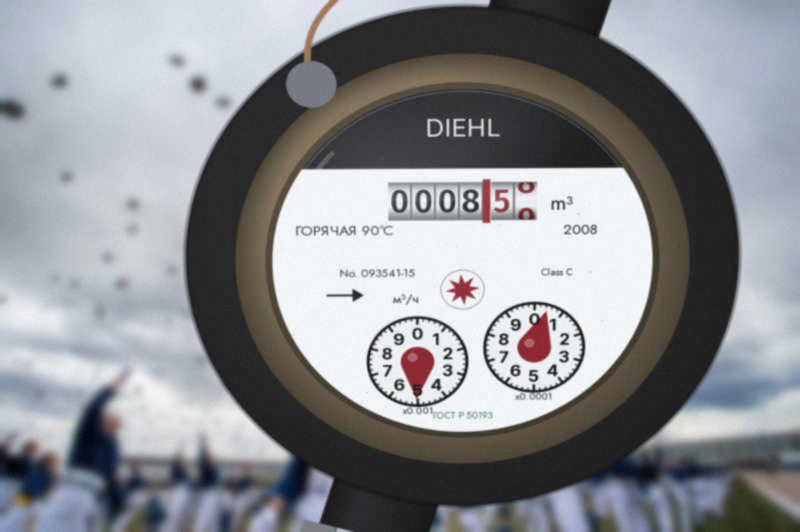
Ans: {"value": 8.5850, "unit": "m³"}
